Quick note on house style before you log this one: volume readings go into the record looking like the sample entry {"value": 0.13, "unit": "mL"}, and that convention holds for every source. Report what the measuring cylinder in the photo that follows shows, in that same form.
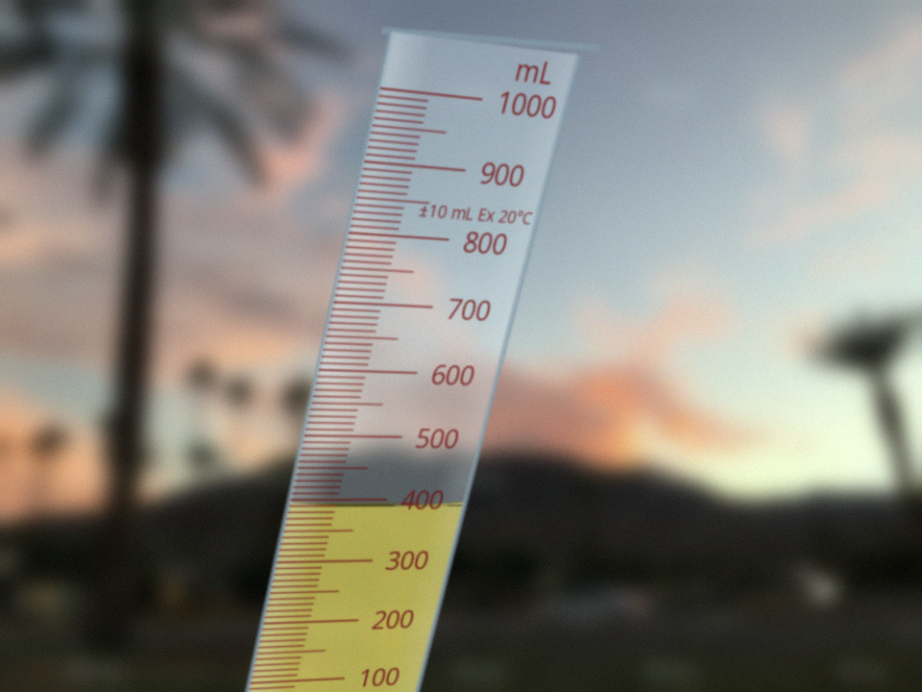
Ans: {"value": 390, "unit": "mL"}
